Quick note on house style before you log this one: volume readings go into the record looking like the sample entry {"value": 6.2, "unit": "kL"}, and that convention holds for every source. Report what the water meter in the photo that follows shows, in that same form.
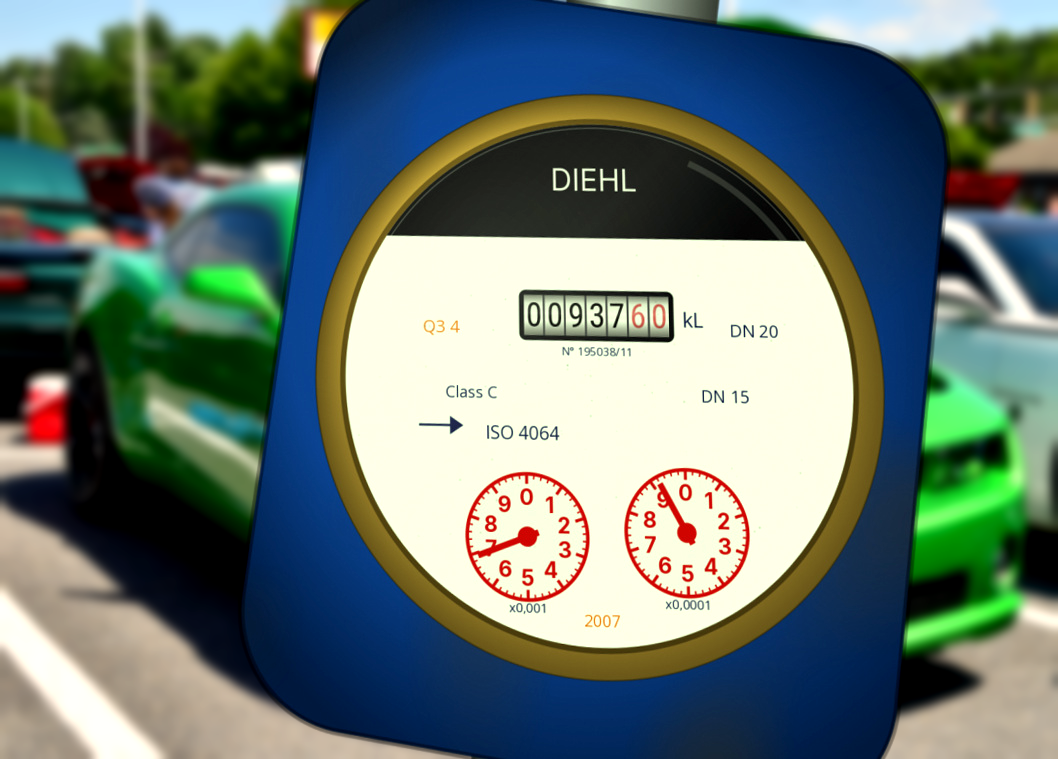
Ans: {"value": 937.6069, "unit": "kL"}
